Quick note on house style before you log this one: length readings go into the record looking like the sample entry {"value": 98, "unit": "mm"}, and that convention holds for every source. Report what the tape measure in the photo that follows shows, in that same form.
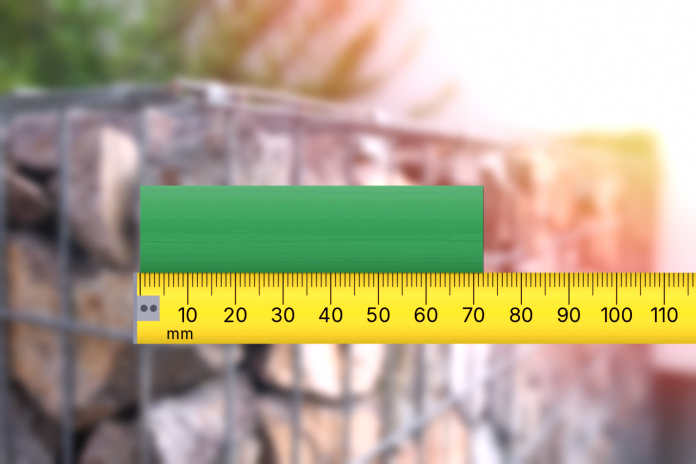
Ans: {"value": 72, "unit": "mm"}
